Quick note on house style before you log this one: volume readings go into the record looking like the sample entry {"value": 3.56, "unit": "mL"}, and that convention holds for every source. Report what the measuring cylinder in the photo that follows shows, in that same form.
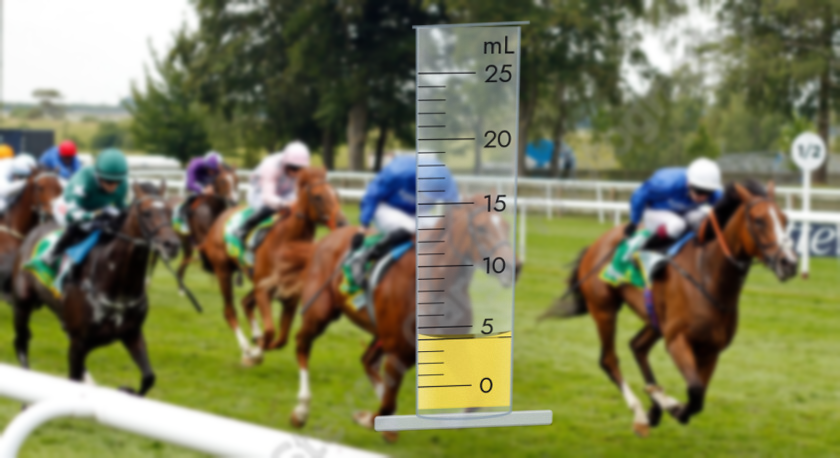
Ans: {"value": 4, "unit": "mL"}
